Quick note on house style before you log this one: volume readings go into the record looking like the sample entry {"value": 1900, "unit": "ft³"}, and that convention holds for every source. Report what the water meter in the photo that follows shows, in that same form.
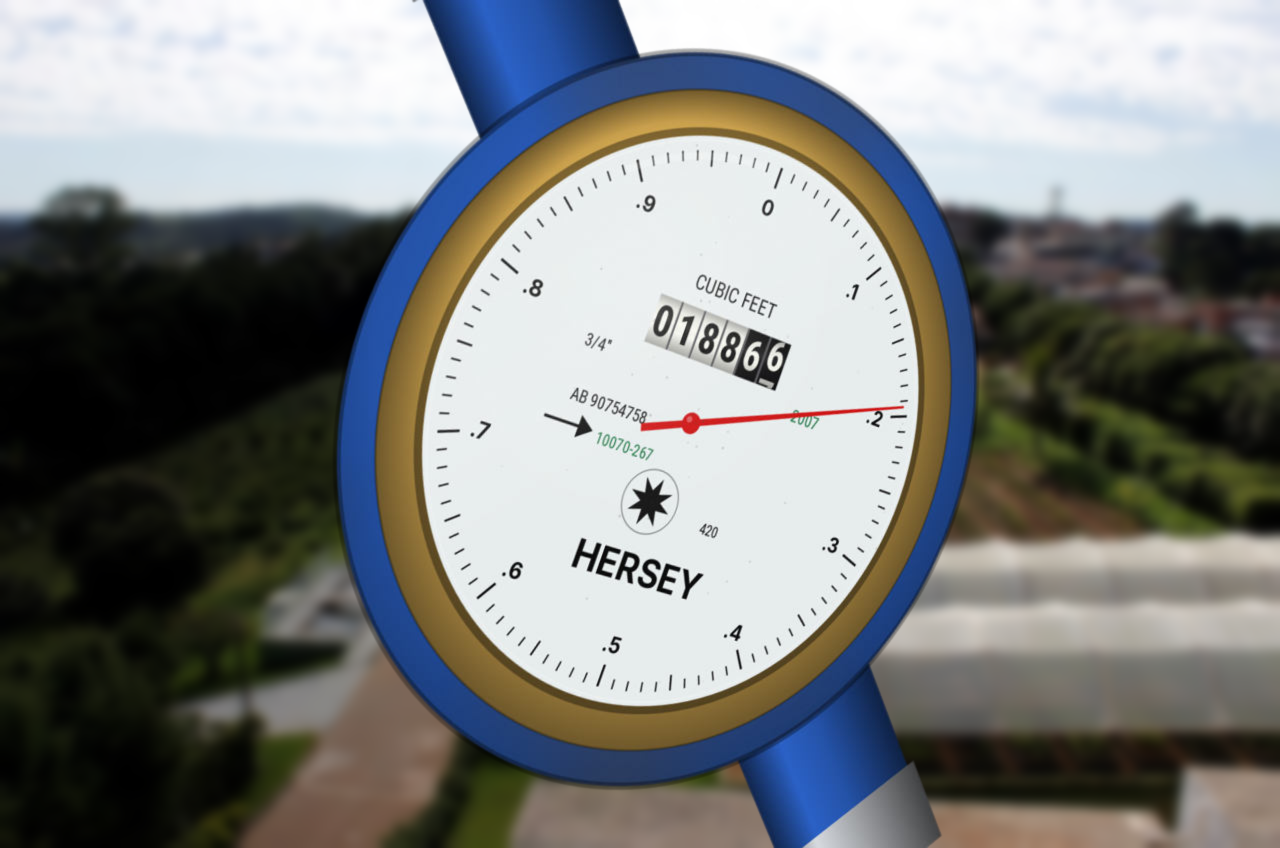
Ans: {"value": 18866.19, "unit": "ft³"}
